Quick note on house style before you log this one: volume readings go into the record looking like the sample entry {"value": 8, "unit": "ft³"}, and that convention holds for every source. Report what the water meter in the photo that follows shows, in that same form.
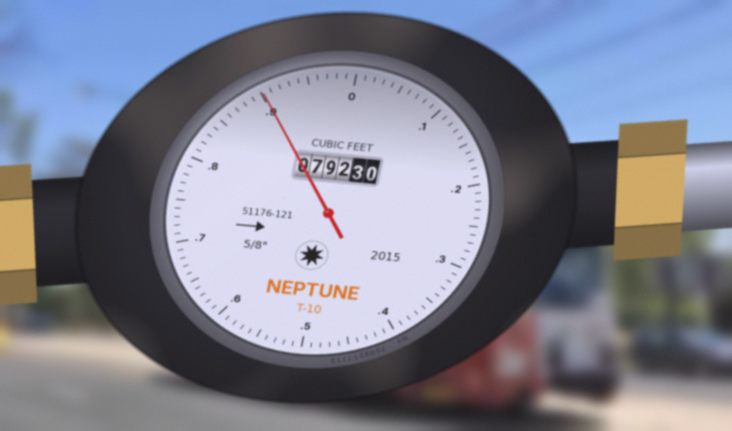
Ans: {"value": 79229.90, "unit": "ft³"}
